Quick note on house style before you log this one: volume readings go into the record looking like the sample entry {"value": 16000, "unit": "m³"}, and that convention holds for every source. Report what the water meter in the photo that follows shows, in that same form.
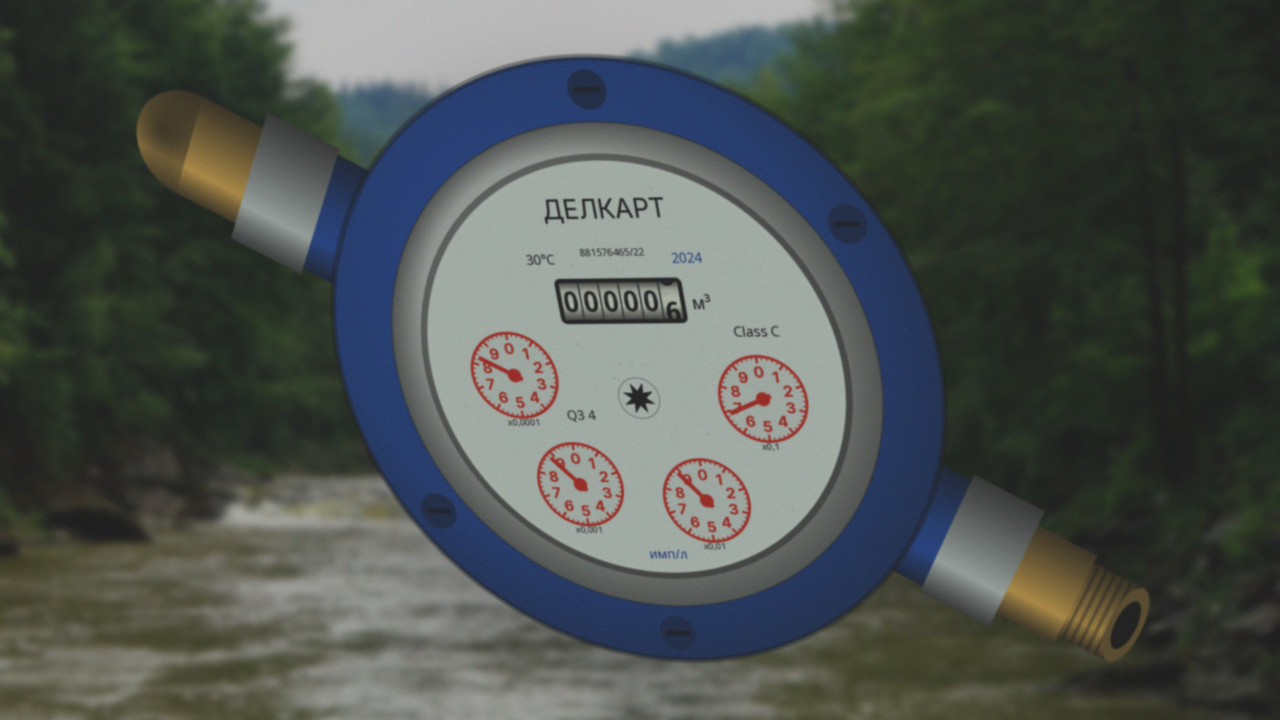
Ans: {"value": 5.6888, "unit": "m³"}
